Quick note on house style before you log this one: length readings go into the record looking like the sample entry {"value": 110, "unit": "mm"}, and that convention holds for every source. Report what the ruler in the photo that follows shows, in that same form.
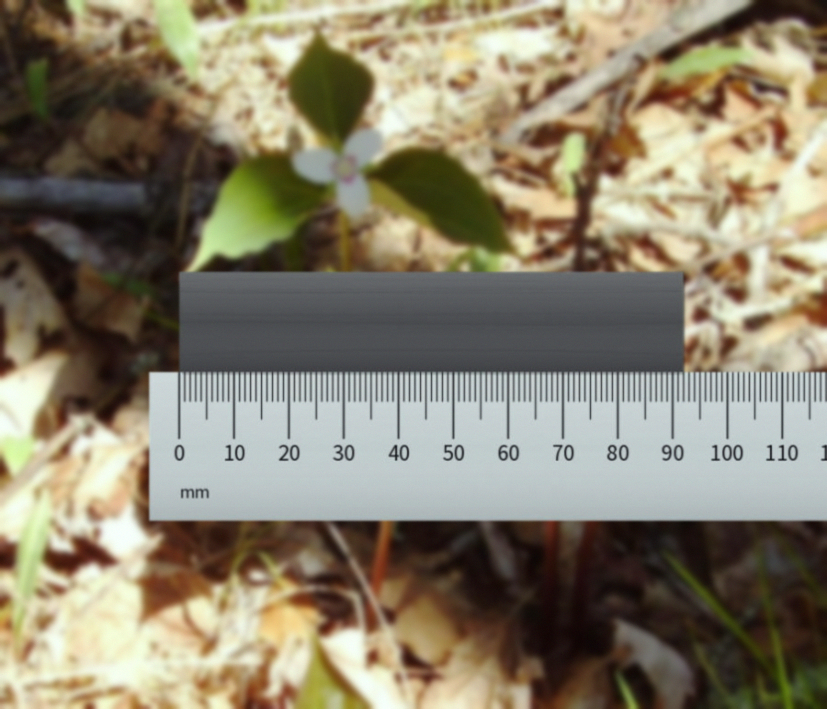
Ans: {"value": 92, "unit": "mm"}
